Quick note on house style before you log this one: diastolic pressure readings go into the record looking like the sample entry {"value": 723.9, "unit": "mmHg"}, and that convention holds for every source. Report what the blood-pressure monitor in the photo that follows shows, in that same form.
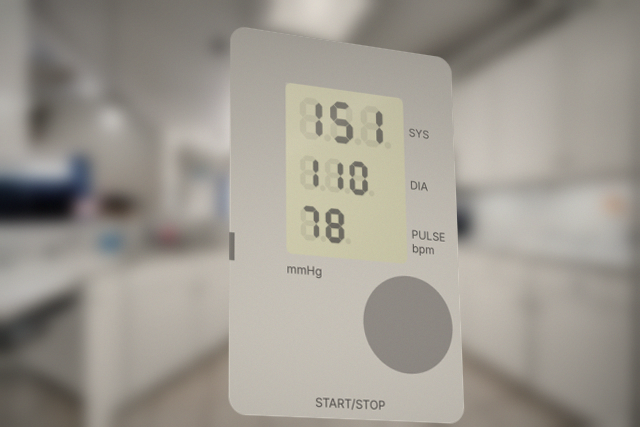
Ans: {"value": 110, "unit": "mmHg"}
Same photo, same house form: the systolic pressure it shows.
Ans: {"value": 151, "unit": "mmHg"}
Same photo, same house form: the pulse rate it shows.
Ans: {"value": 78, "unit": "bpm"}
